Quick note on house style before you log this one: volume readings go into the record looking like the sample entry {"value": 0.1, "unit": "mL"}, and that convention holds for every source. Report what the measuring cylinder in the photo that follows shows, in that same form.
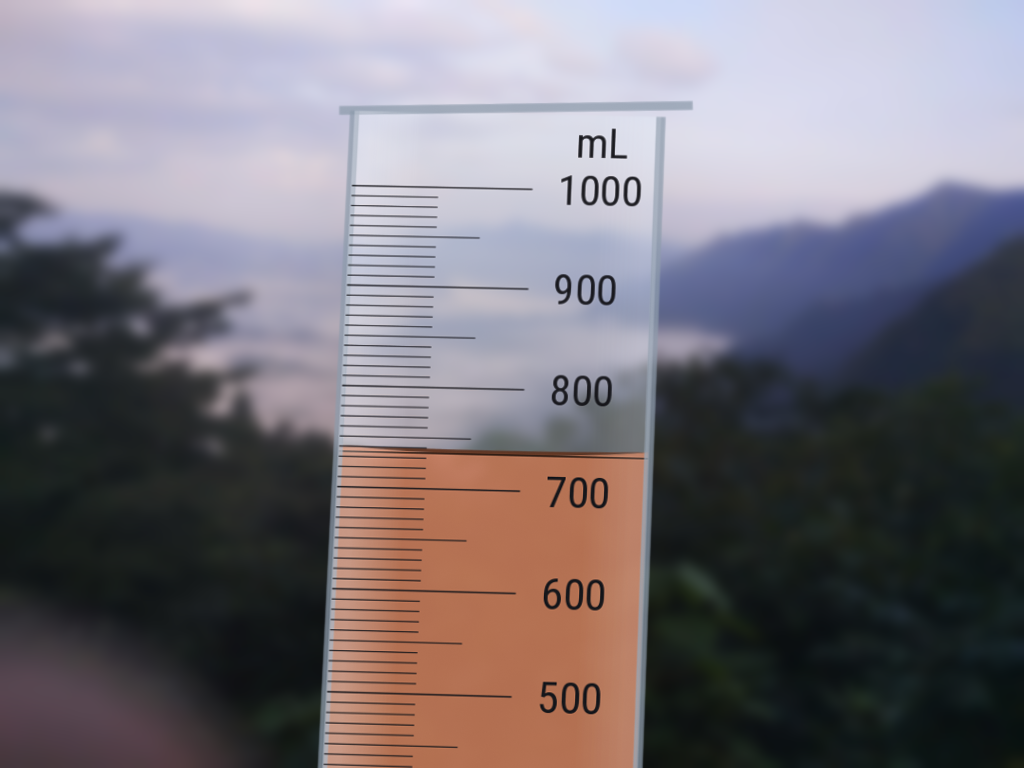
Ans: {"value": 735, "unit": "mL"}
